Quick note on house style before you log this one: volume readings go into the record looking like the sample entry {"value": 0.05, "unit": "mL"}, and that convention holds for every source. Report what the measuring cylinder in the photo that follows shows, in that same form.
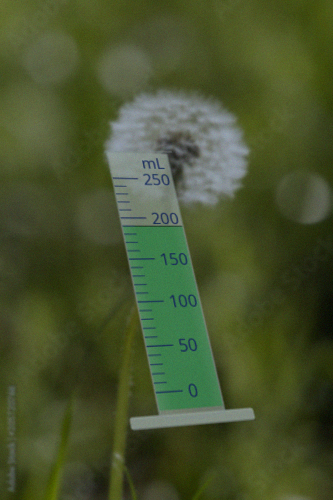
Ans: {"value": 190, "unit": "mL"}
